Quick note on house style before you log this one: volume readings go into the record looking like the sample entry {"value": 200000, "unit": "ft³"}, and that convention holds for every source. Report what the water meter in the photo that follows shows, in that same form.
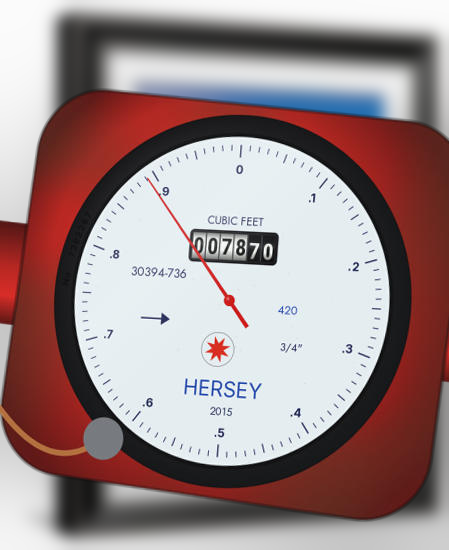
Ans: {"value": 7869.89, "unit": "ft³"}
